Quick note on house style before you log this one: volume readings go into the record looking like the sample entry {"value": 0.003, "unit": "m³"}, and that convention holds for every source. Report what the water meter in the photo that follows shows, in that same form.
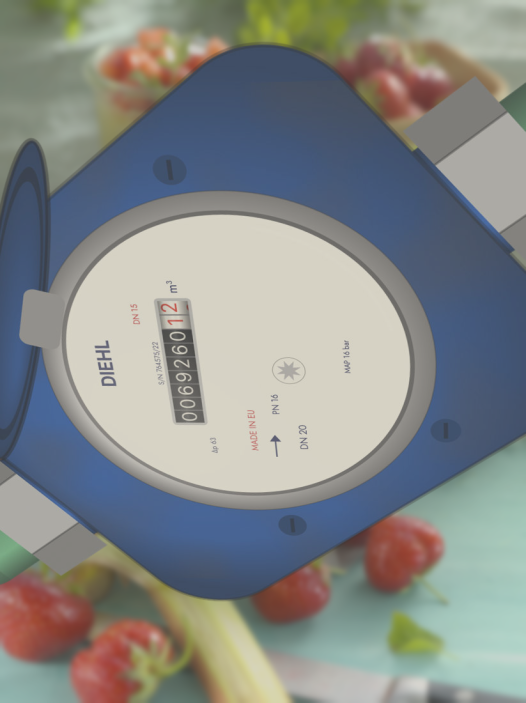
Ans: {"value": 69260.12, "unit": "m³"}
